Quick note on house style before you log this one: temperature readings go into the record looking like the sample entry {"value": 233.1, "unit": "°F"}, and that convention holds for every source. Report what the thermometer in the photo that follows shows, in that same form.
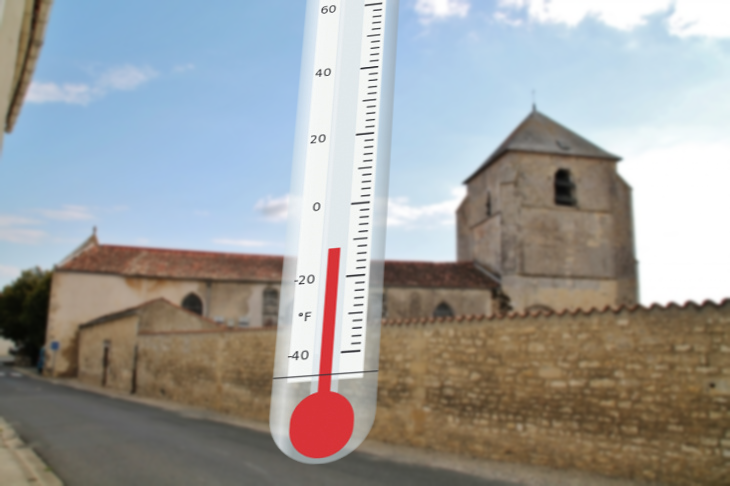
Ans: {"value": -12, "unit": "°F"}
